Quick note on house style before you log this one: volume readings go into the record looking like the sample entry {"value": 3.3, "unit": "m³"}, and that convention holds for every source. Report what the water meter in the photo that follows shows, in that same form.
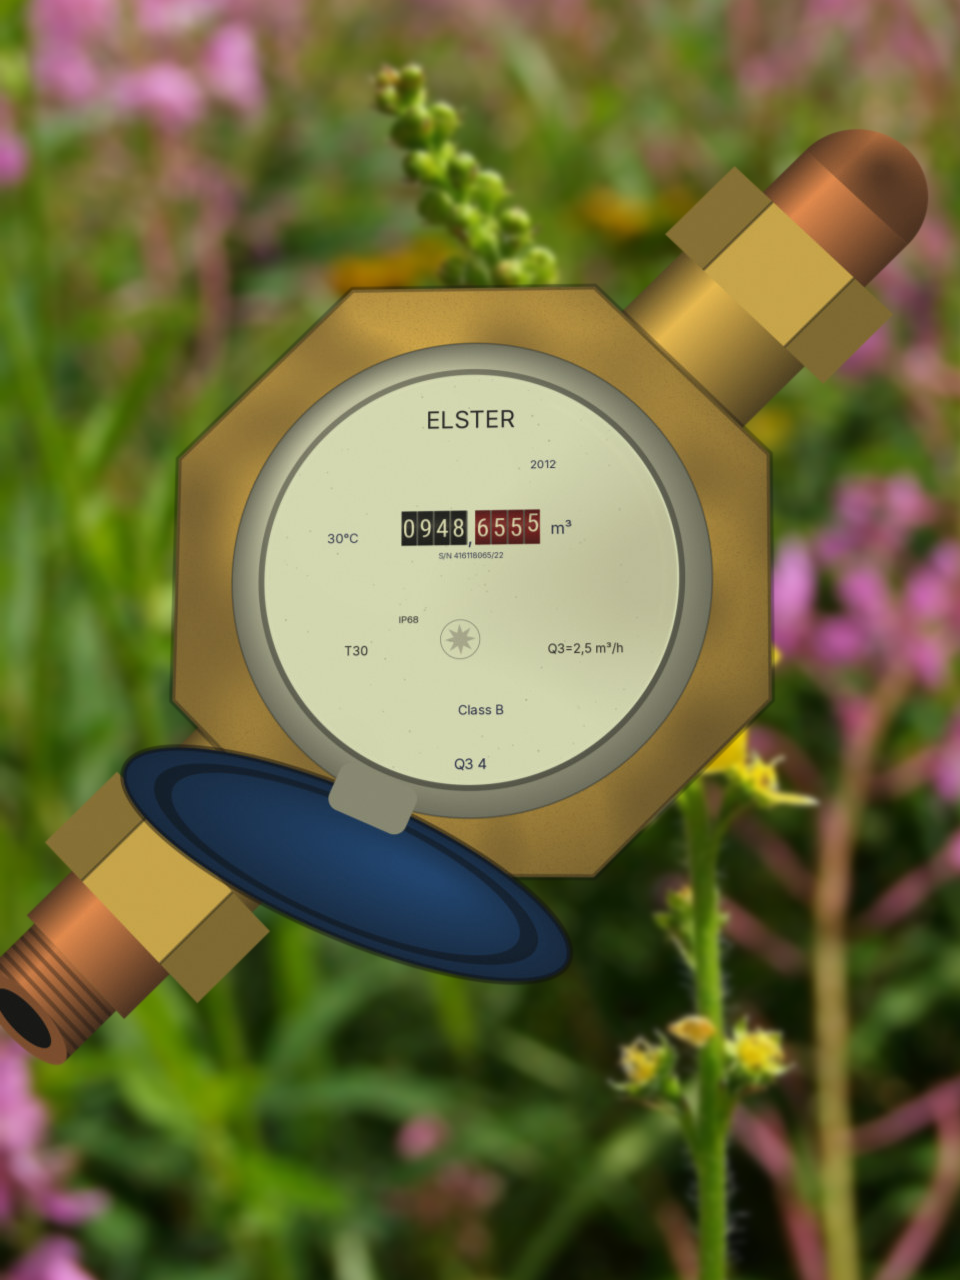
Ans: {"value": 948.6555, "unit": "m³"}
